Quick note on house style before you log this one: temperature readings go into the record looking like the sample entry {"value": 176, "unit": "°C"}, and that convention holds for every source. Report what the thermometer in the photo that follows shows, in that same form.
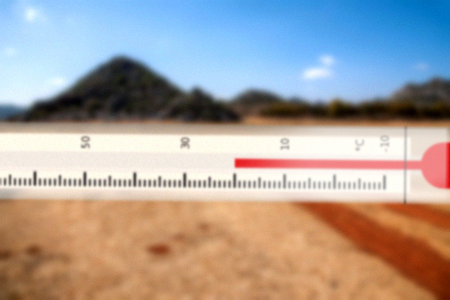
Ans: {"value": 20, "unit": "°C"}
